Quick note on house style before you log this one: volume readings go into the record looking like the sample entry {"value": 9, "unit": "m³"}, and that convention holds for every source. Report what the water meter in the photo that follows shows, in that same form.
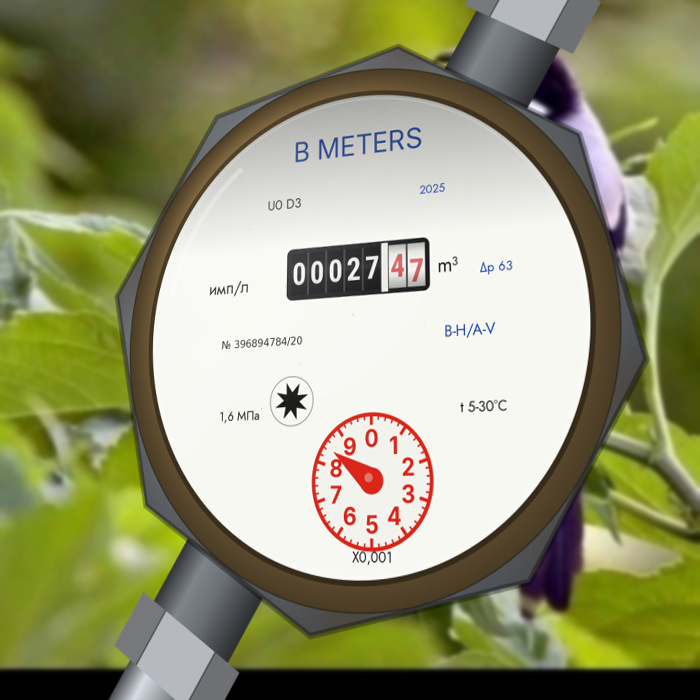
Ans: {"value": 27.468, "unit": "m³"}
